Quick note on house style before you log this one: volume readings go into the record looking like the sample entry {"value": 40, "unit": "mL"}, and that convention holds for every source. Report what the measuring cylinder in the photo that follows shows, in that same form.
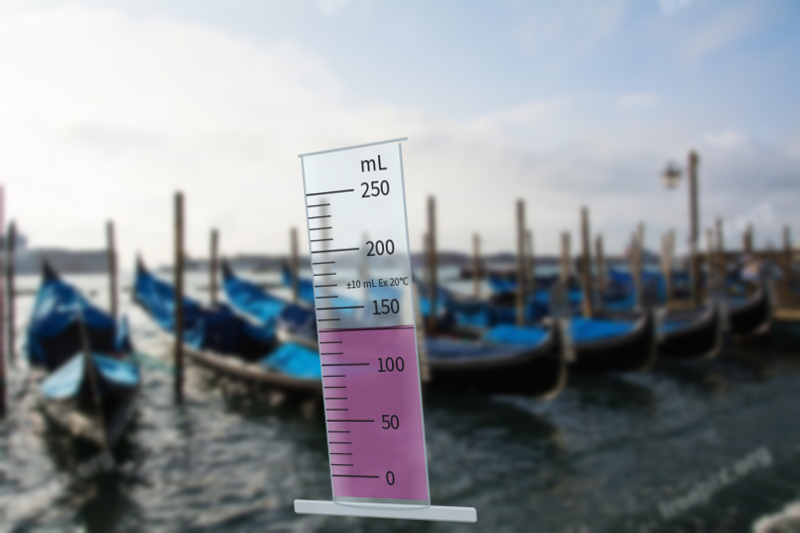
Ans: {"value": 130, "unit": "mL"}
